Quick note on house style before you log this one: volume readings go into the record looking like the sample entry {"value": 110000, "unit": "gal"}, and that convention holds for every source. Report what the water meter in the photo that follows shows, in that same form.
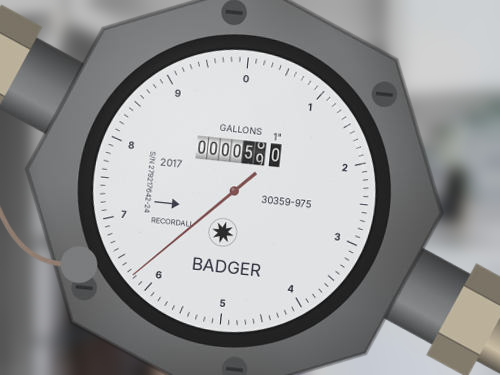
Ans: {"value": 586.2, "unit": "gal"}
